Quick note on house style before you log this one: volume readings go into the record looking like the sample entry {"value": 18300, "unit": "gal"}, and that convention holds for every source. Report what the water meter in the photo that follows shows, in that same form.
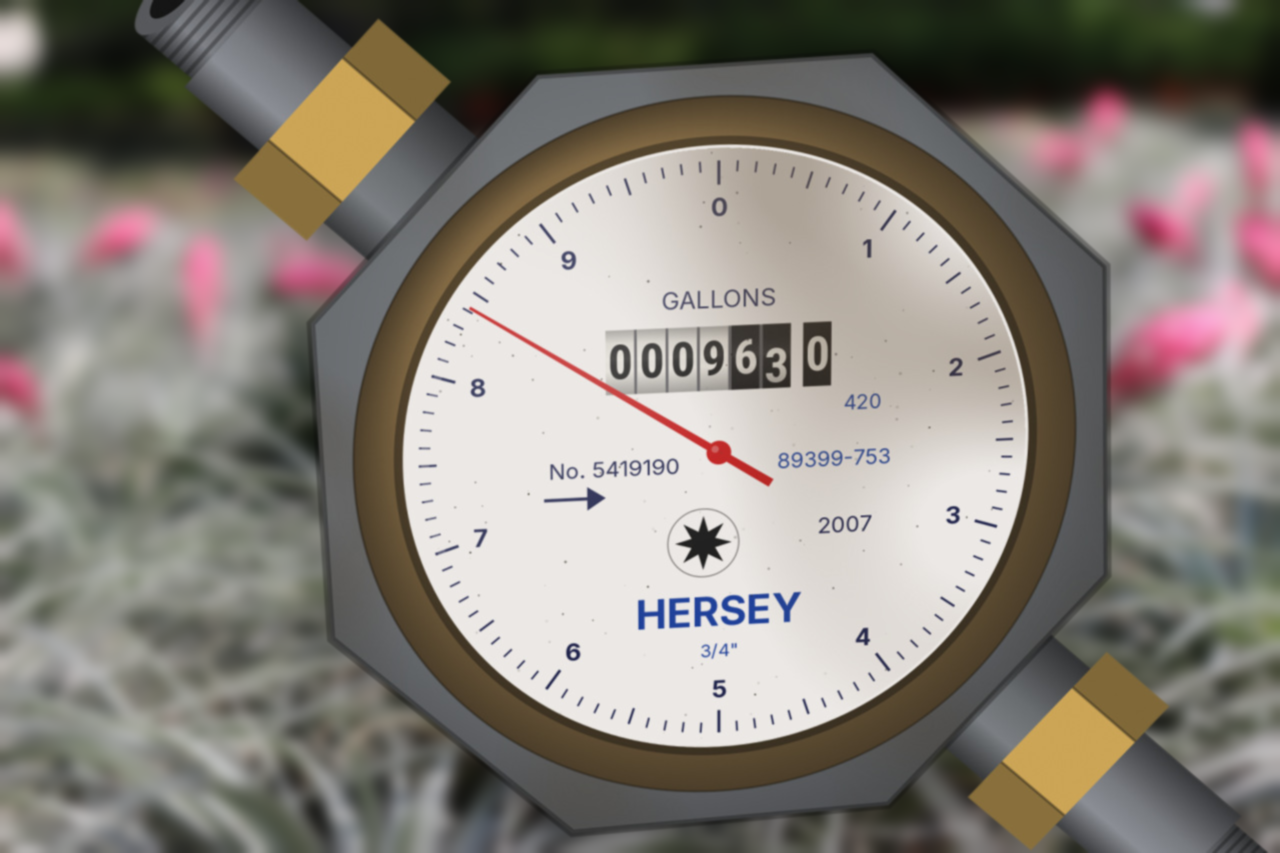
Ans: {"value": 9628.4, "unit": "gal"}
